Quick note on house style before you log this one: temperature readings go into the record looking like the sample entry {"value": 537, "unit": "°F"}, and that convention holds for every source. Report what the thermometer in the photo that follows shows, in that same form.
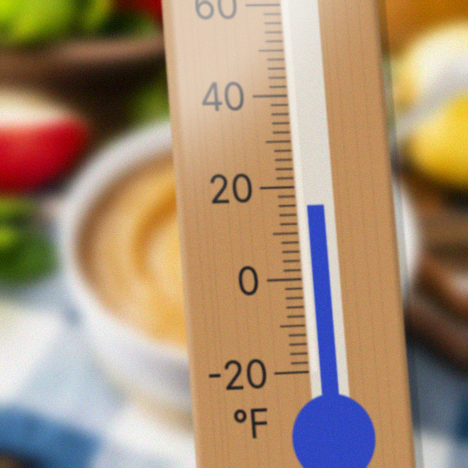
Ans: {"value": 16, "unit": "°F"}
